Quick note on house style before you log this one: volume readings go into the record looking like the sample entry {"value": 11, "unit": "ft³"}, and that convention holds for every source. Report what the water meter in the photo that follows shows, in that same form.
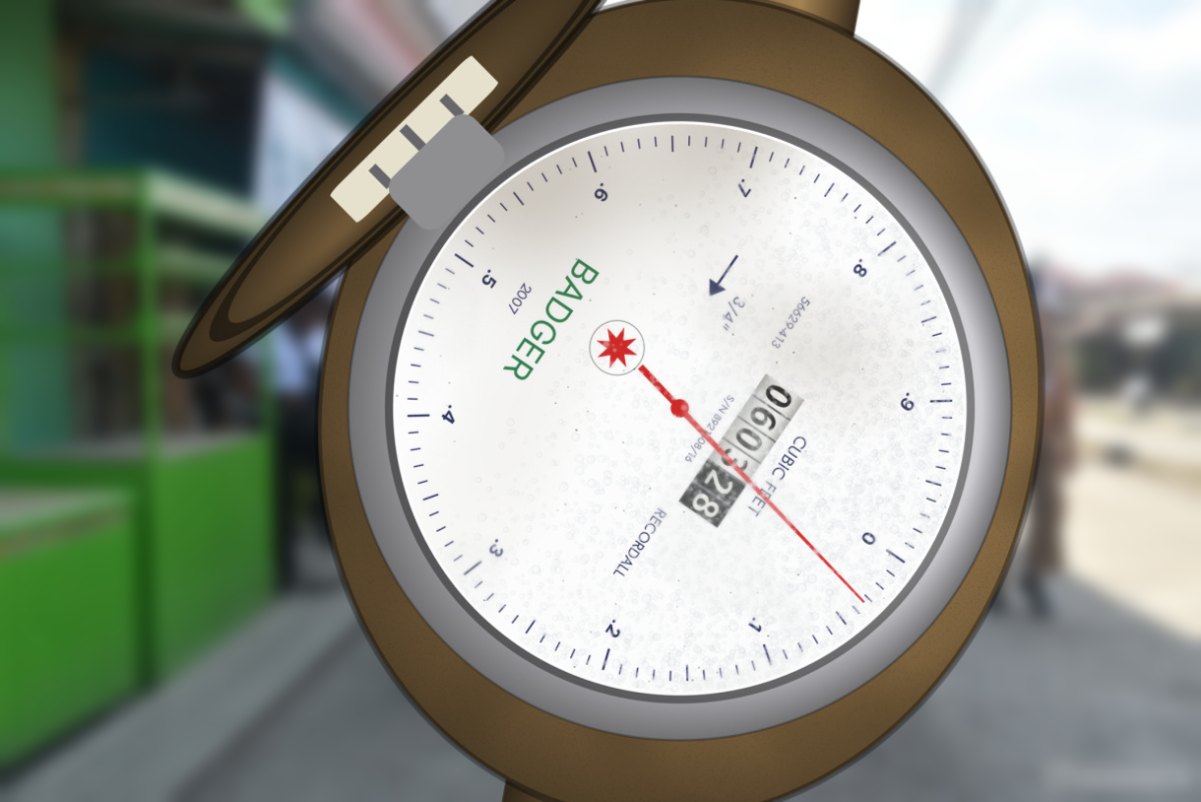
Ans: {"value": 60328.03, "unit": "ft³"}
